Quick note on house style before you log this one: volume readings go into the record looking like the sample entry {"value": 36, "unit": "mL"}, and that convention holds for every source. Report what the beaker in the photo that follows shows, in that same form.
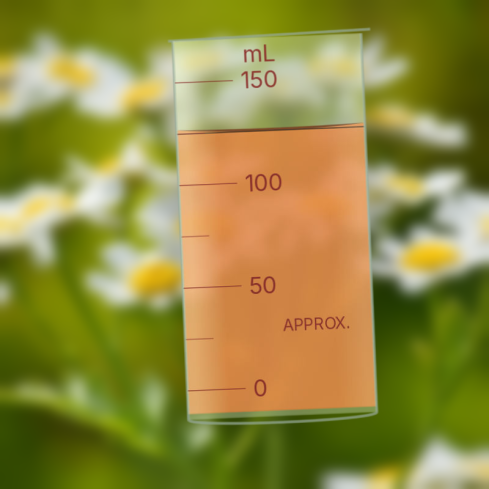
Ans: {"value": 125, "unit": "mL"}
